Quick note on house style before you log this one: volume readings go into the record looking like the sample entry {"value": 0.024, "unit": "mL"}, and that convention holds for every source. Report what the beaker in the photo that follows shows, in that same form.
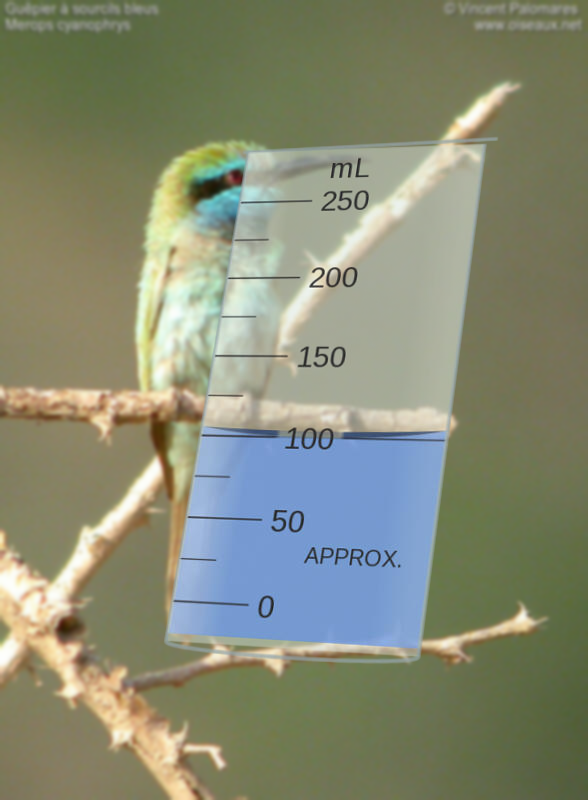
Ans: {"value": 100, "unit": "mL"}
